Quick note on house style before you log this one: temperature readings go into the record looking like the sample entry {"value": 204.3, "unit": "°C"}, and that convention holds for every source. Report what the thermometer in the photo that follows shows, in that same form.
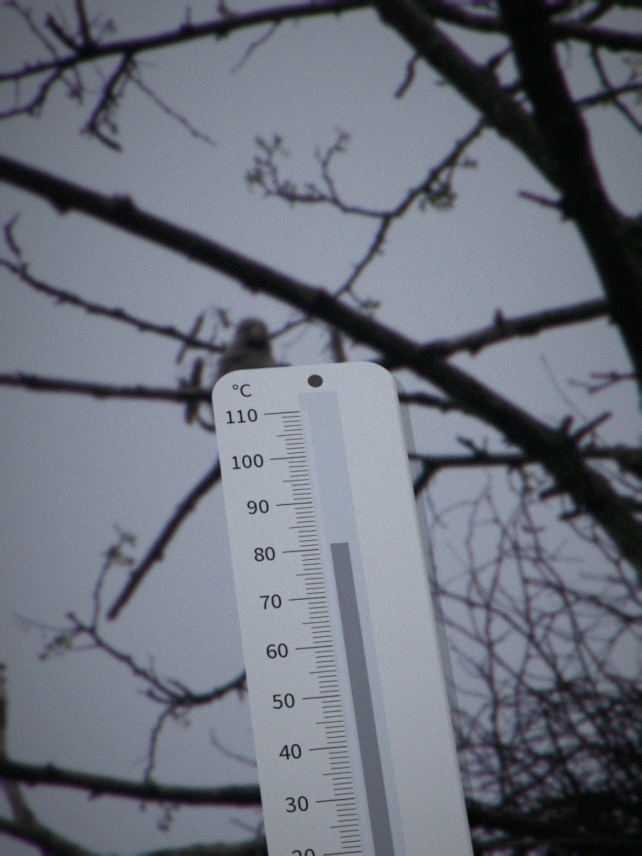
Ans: {"value": 81, "unit": "°C"}
